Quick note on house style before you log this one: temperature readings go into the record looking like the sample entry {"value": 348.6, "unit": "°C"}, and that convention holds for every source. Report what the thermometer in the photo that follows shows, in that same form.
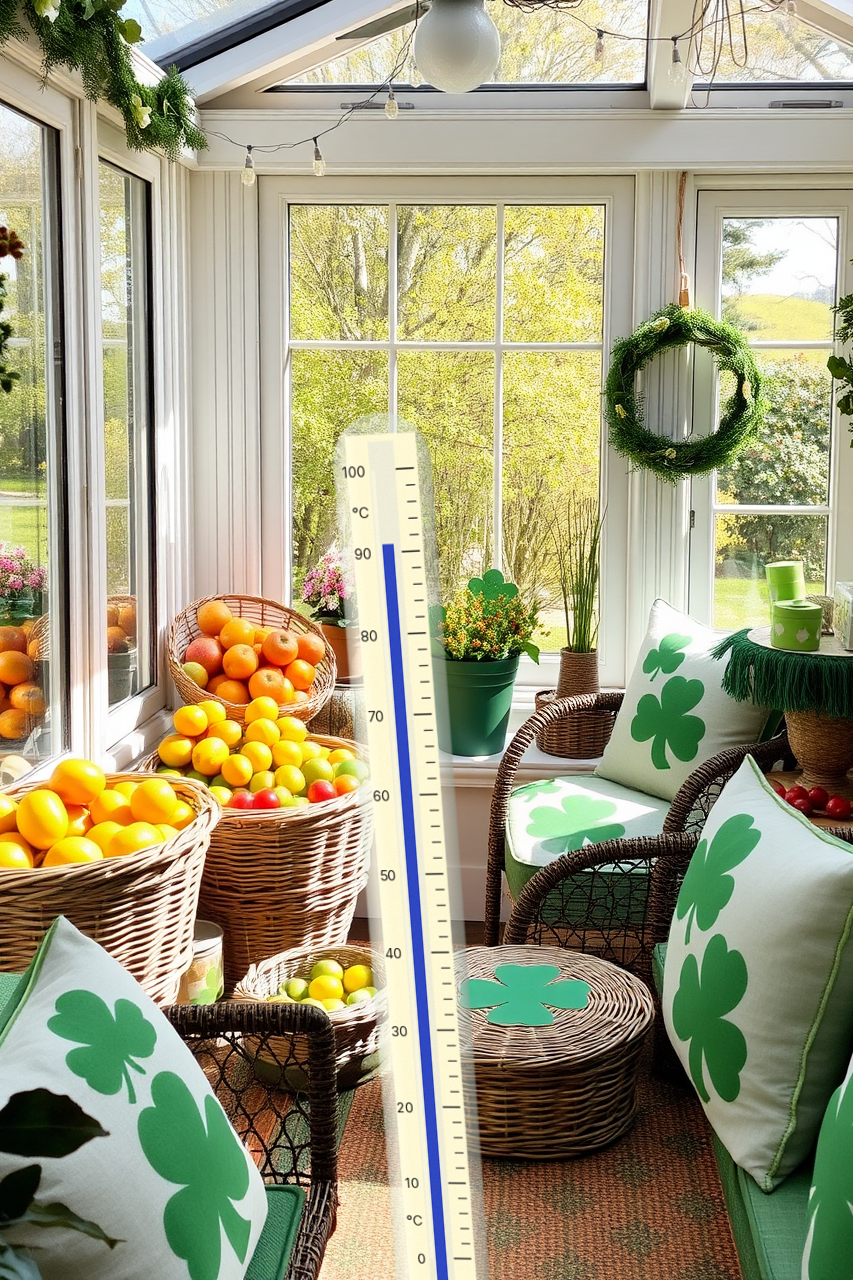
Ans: {"value": 91, "unit": "°C"}
